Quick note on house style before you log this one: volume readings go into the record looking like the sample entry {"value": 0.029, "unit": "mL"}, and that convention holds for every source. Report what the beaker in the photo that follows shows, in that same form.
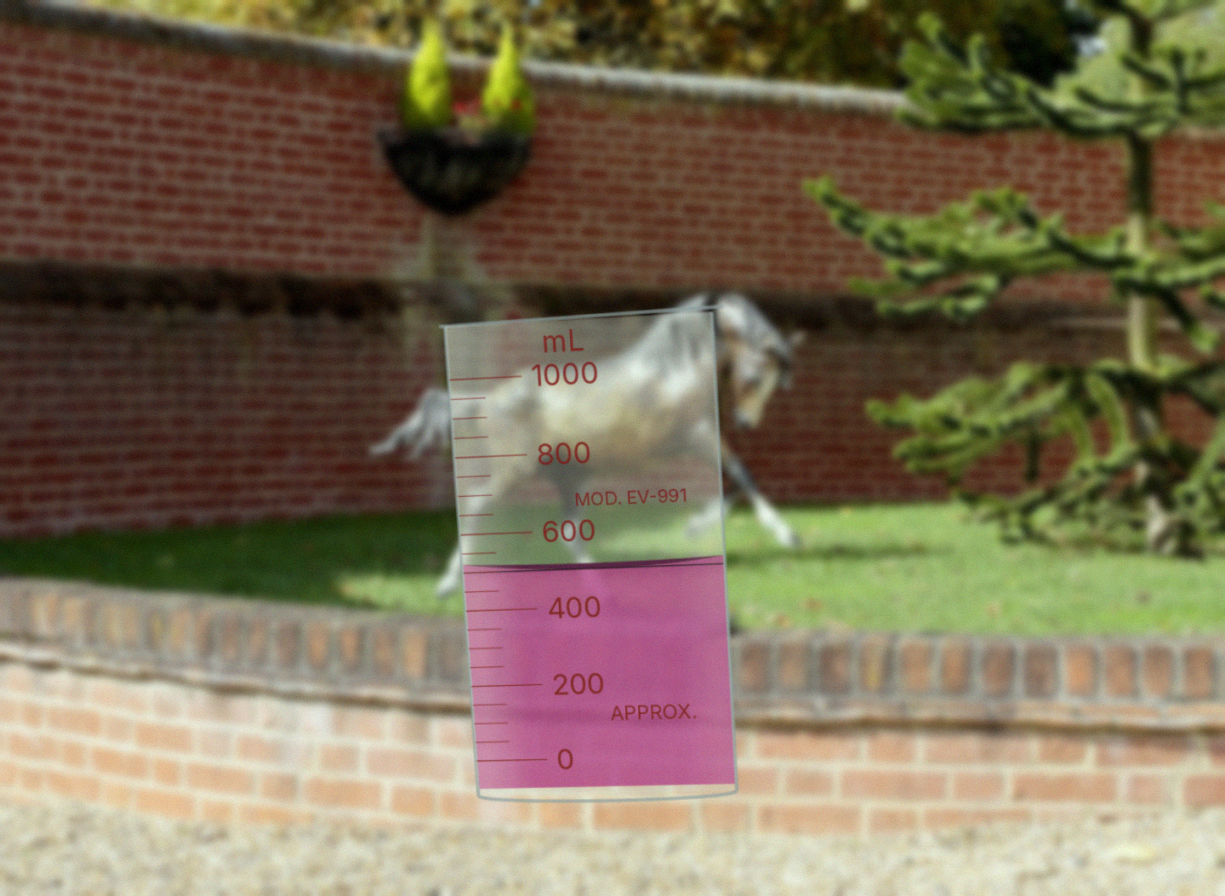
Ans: {"value": 500, "unit": "mL"}
